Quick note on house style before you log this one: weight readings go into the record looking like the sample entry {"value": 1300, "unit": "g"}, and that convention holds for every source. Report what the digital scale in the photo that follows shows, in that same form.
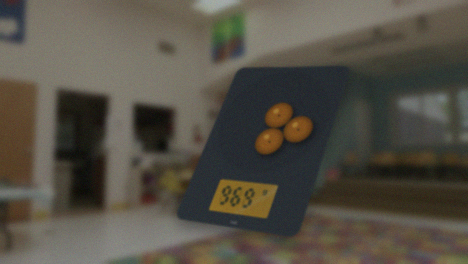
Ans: {"value": 969, "unit": "g"}
